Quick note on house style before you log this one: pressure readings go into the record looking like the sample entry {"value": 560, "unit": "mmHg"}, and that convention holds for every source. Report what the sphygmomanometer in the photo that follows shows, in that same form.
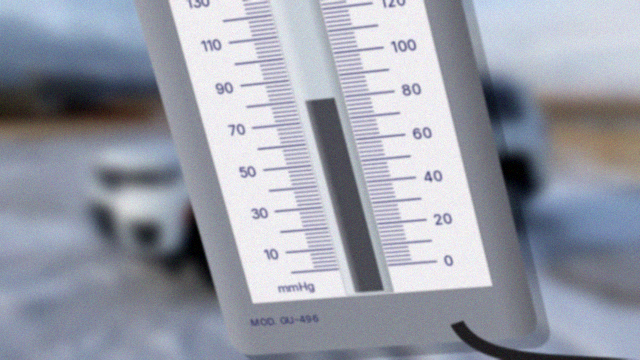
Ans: {"value": 80, "unit": "mmHg"}
